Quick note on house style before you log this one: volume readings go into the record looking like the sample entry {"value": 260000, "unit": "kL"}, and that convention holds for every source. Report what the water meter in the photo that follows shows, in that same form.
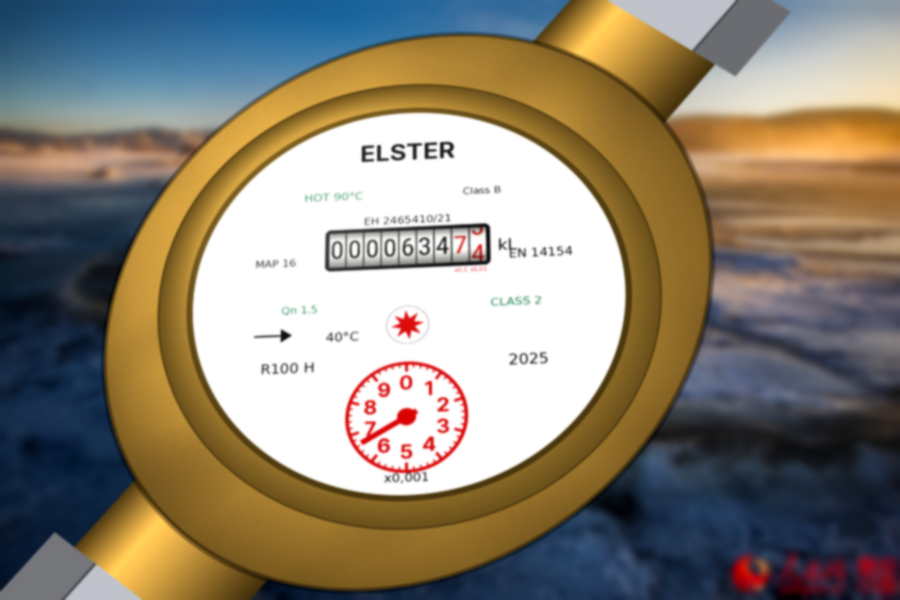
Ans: {"value": 634.736, "unit": "kL"}
